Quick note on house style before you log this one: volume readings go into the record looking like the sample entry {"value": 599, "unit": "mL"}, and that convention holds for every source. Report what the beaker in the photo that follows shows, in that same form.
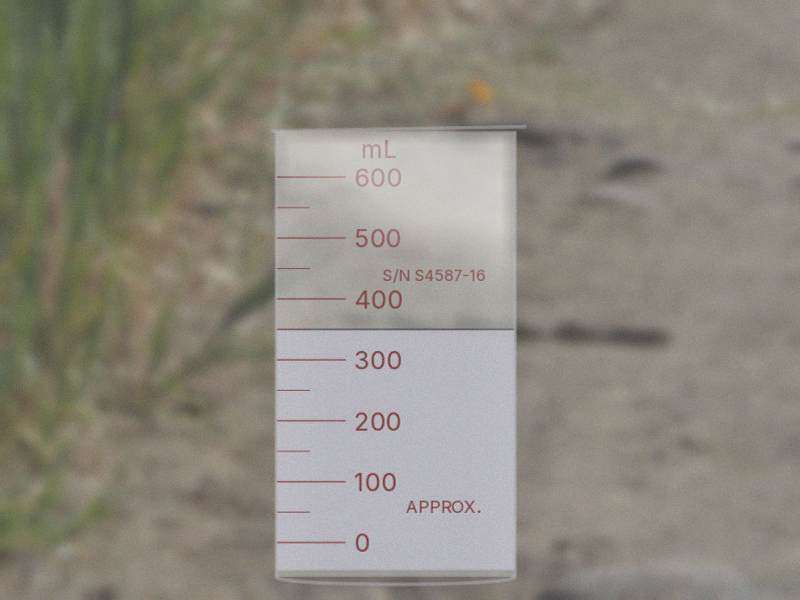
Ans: {"value": 350, "unit": "mL"}
